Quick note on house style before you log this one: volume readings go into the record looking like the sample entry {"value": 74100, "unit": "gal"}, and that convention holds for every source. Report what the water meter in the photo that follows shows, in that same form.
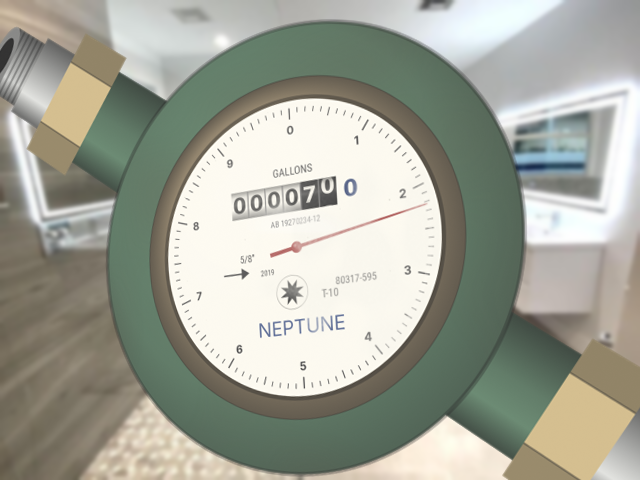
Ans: {"value": 702.2, "unit": "gal"}
